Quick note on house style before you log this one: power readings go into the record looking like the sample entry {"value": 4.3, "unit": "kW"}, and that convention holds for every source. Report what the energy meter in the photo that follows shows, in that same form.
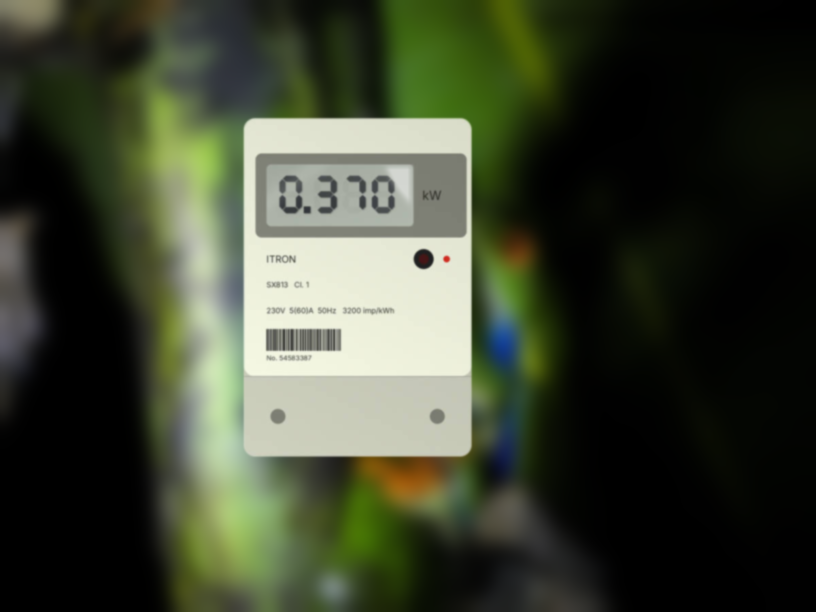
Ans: {"value": 0.370, "unit": "kW"}
